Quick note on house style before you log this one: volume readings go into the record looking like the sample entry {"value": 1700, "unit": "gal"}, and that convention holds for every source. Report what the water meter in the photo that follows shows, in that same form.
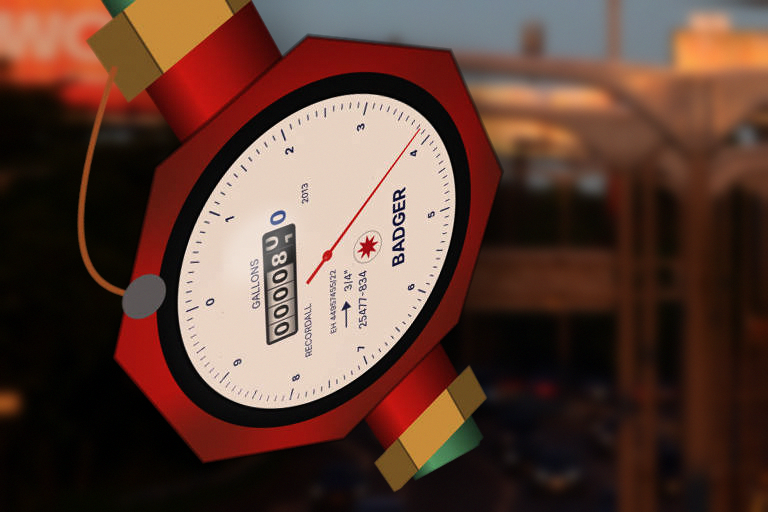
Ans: {"value": 803.8, "unit": "gal"}
